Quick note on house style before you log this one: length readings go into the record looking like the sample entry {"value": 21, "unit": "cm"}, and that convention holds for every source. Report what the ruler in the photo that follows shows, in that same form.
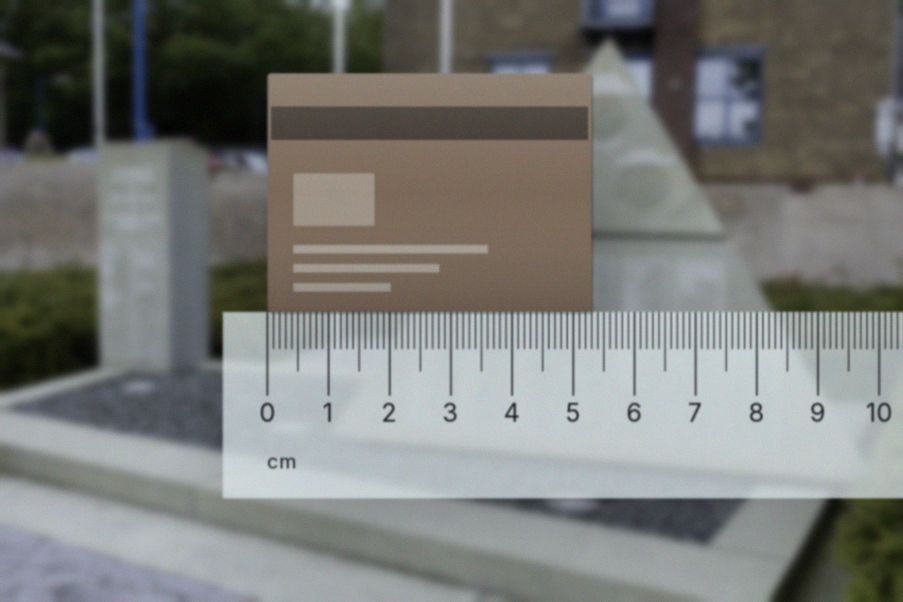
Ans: {"value": 5.3, "unit": "cm"}
